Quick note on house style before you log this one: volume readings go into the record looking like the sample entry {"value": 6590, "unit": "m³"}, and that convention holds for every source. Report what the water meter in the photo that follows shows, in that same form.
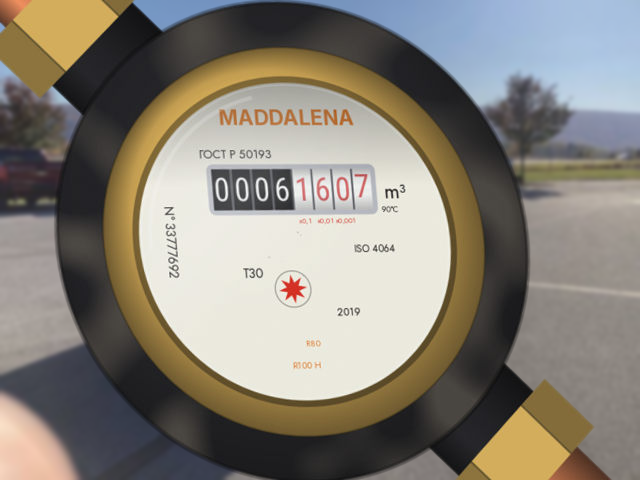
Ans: {"value": 6.1607, "unit": "m³"}
